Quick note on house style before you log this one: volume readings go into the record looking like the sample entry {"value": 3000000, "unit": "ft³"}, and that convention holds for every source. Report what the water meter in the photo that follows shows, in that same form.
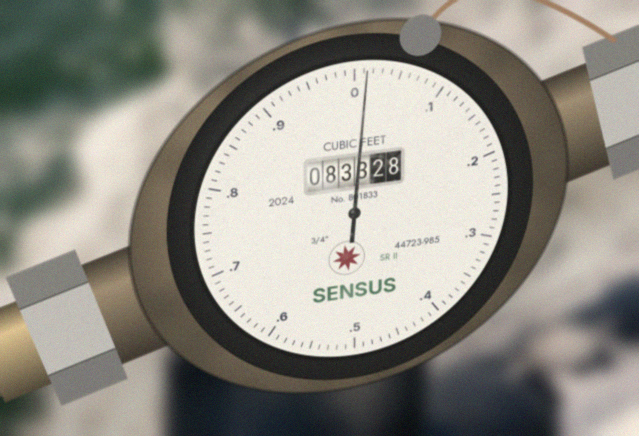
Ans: {"value": 83328.01, "unit": "ft³"}
